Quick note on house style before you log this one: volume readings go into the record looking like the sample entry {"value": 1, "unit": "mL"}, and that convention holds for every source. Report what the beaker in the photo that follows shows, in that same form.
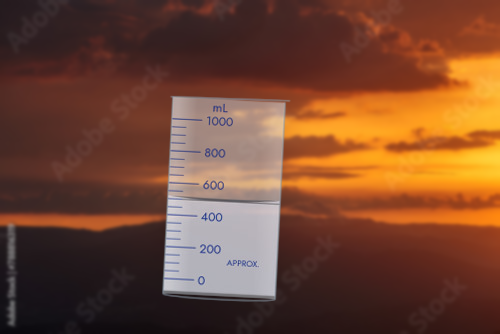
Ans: {"value": 500, "unit": "mL"}
